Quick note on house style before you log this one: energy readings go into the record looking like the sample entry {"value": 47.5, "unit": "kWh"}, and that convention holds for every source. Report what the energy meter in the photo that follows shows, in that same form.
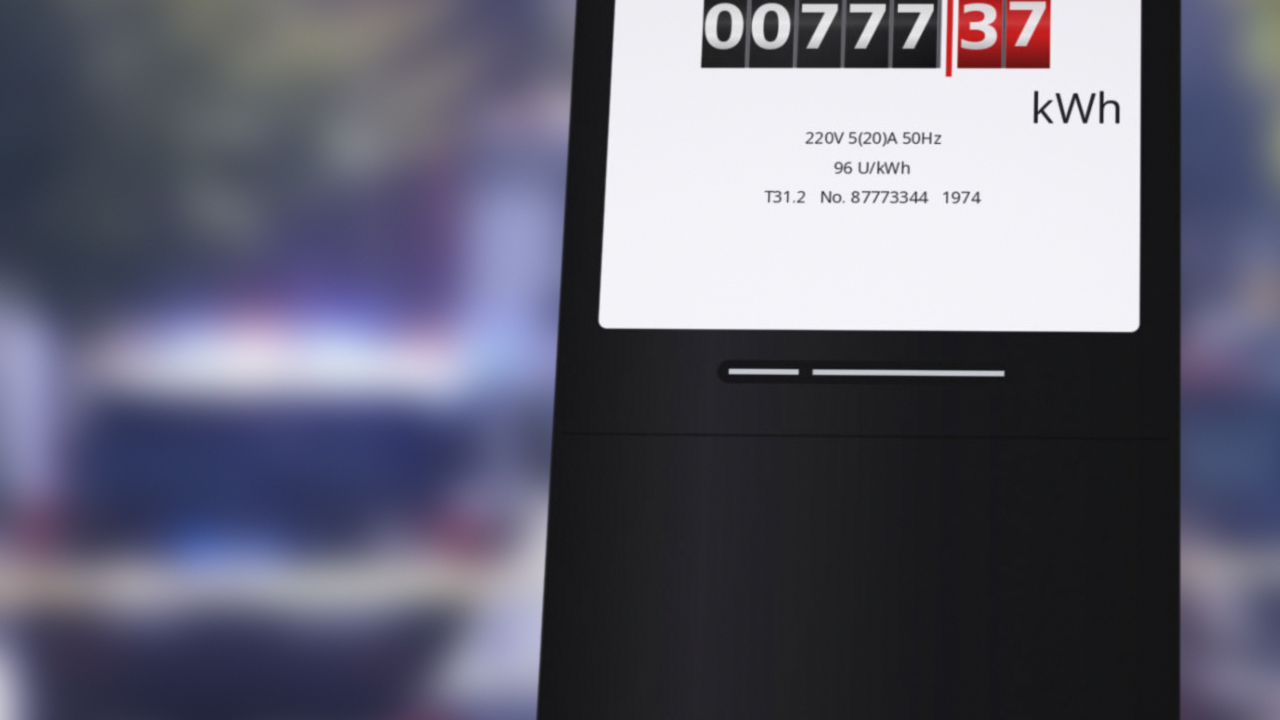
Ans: {"value": 777.37, "unit": "kWh"}
